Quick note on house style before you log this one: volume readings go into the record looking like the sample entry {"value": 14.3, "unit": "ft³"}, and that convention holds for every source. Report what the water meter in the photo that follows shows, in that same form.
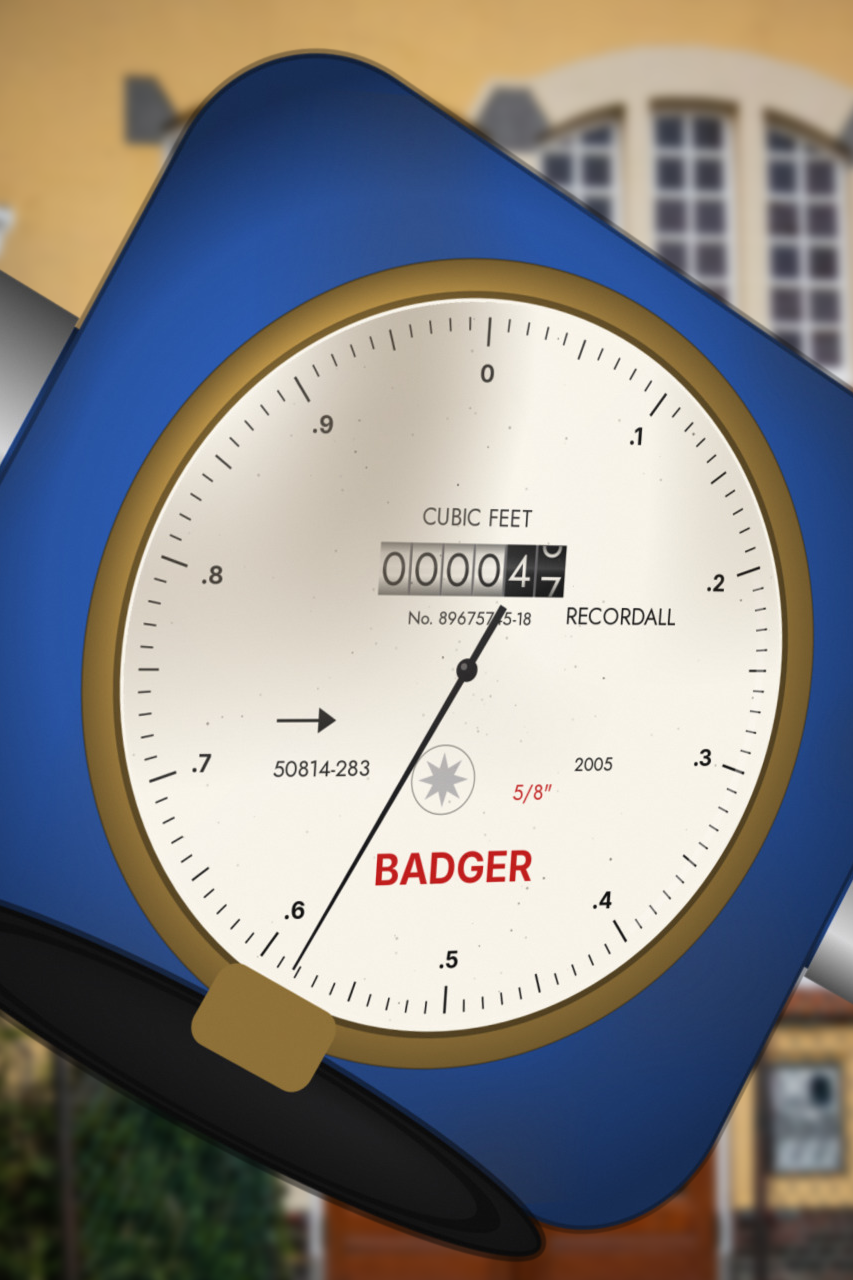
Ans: {"value": 46.58, "unit": "ft³"}
